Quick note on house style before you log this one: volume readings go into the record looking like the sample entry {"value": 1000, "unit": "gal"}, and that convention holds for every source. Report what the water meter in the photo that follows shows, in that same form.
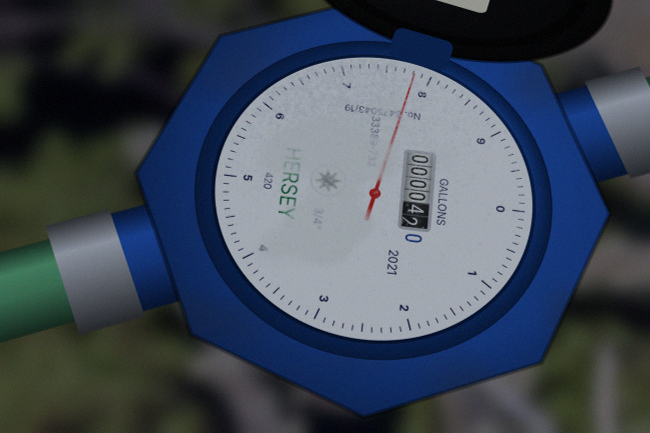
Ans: {"value": 417.8, "unit": "gal"}
